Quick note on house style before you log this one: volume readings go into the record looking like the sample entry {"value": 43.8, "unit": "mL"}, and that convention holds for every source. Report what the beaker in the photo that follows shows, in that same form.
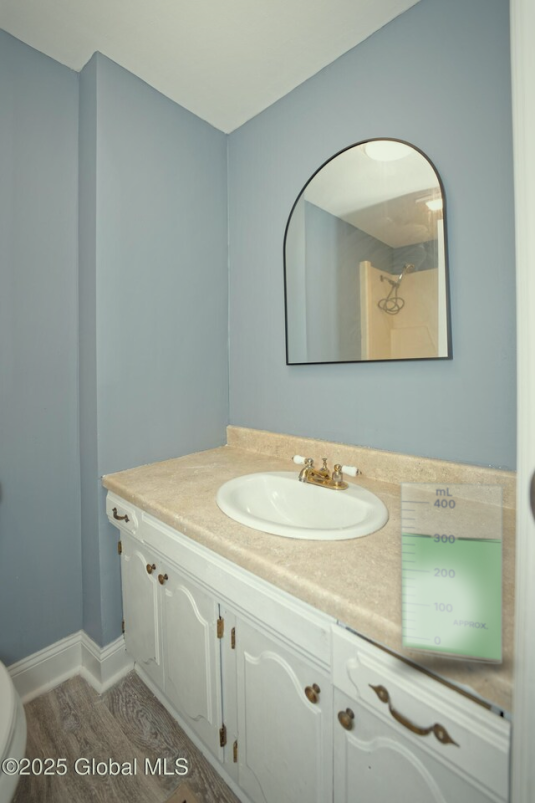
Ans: {"value": 300, "unit": "mL"}
